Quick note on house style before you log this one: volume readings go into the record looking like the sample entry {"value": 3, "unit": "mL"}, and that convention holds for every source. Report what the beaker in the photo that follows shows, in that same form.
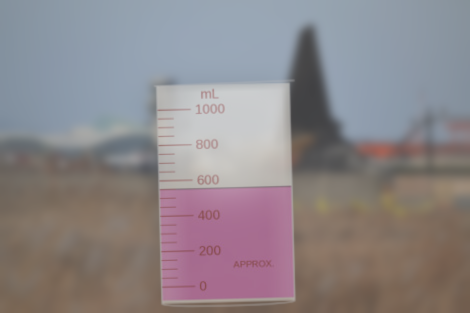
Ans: {"value": 550, "unit": "mL"}
